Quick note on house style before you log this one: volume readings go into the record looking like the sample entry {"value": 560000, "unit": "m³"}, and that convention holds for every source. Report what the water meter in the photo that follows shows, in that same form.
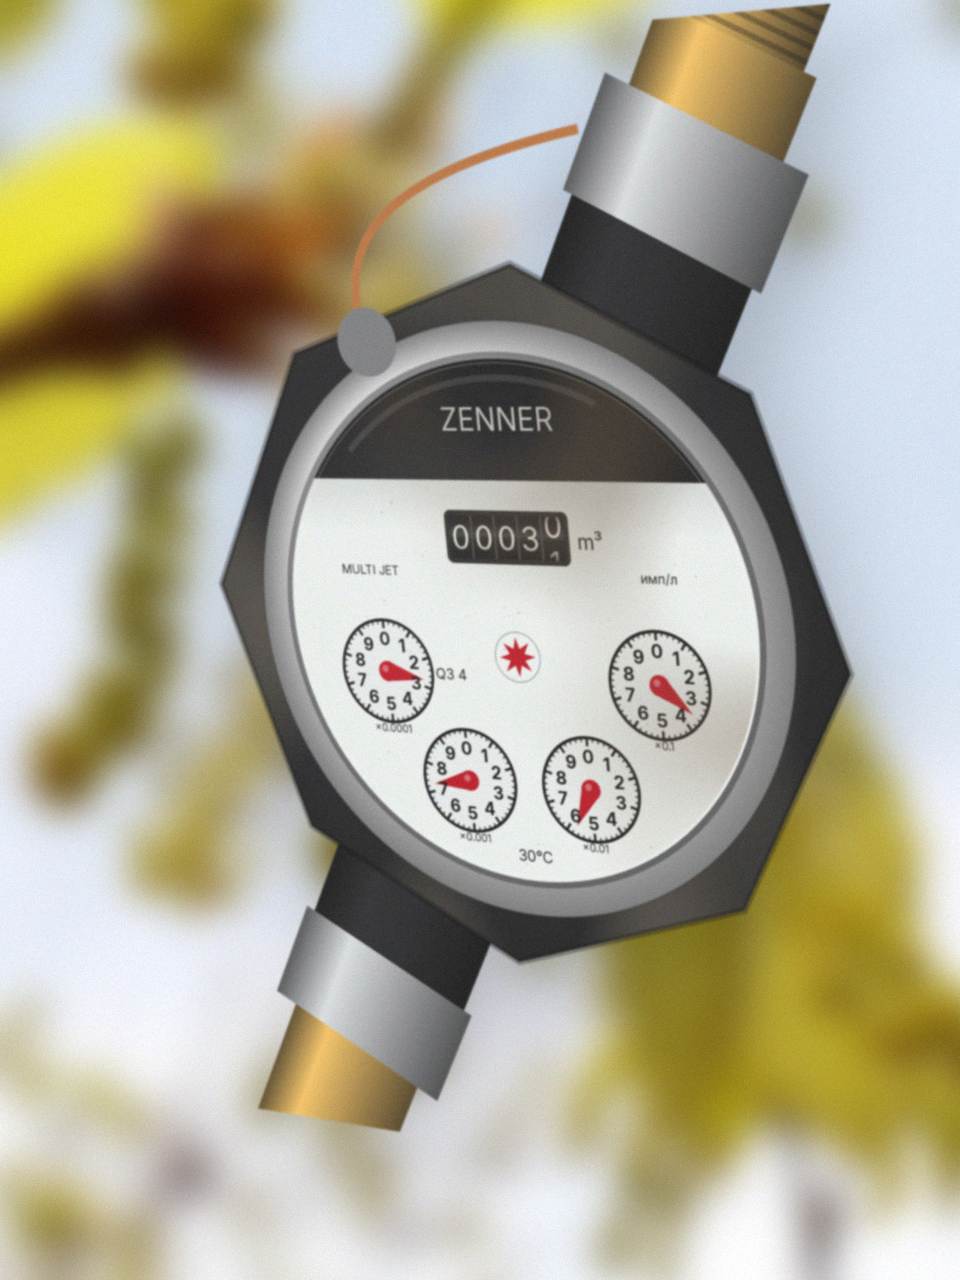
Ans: {"value": 30.3572, "unit": "m³"}
